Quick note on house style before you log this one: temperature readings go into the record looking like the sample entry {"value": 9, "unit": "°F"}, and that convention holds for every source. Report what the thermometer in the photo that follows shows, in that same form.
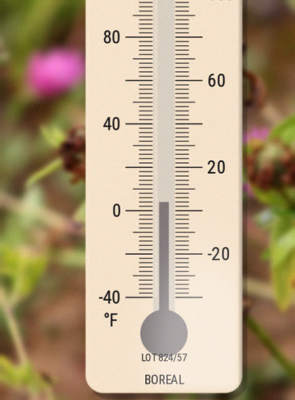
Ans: {"value": 4, "unit": "°F"}
